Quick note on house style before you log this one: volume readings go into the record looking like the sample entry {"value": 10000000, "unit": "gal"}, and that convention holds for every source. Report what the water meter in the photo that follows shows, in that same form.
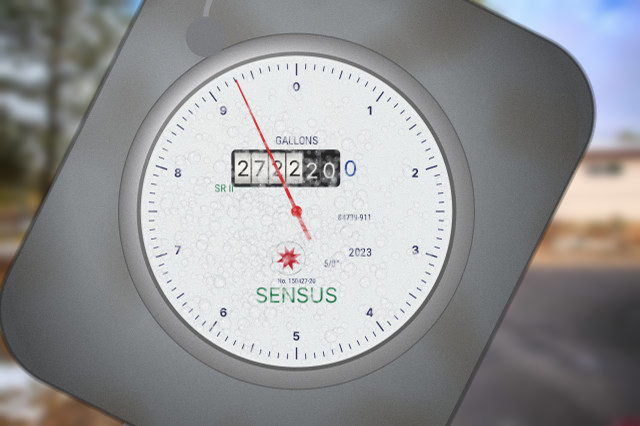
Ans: {"value": 2722199.3, "unit": "gal"}
